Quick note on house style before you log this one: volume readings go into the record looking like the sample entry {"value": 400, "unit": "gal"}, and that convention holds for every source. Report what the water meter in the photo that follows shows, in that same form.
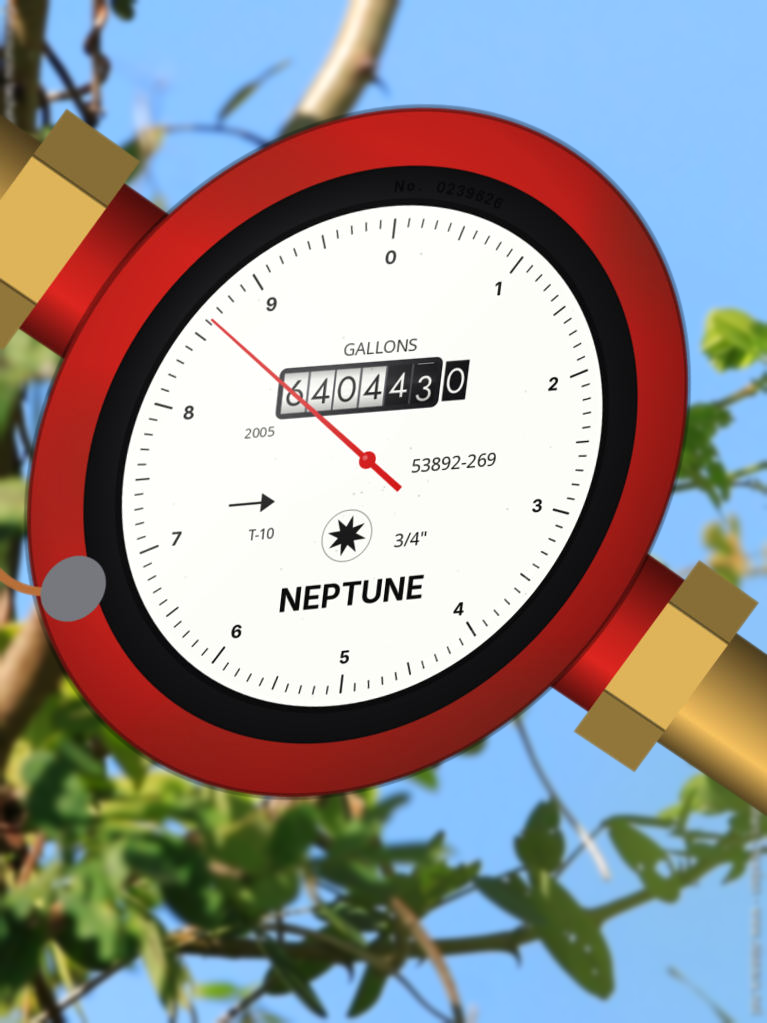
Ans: {"value": 6404428.6, "unit": "gal"}
